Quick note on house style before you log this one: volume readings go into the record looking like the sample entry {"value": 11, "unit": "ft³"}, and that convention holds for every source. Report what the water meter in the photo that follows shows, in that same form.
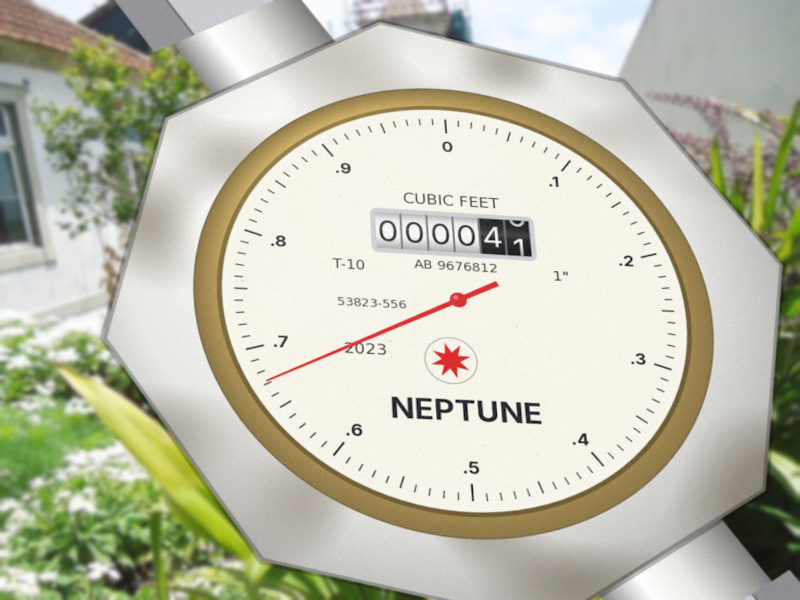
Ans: {"value": 40.67, "unit": "ft³"}
